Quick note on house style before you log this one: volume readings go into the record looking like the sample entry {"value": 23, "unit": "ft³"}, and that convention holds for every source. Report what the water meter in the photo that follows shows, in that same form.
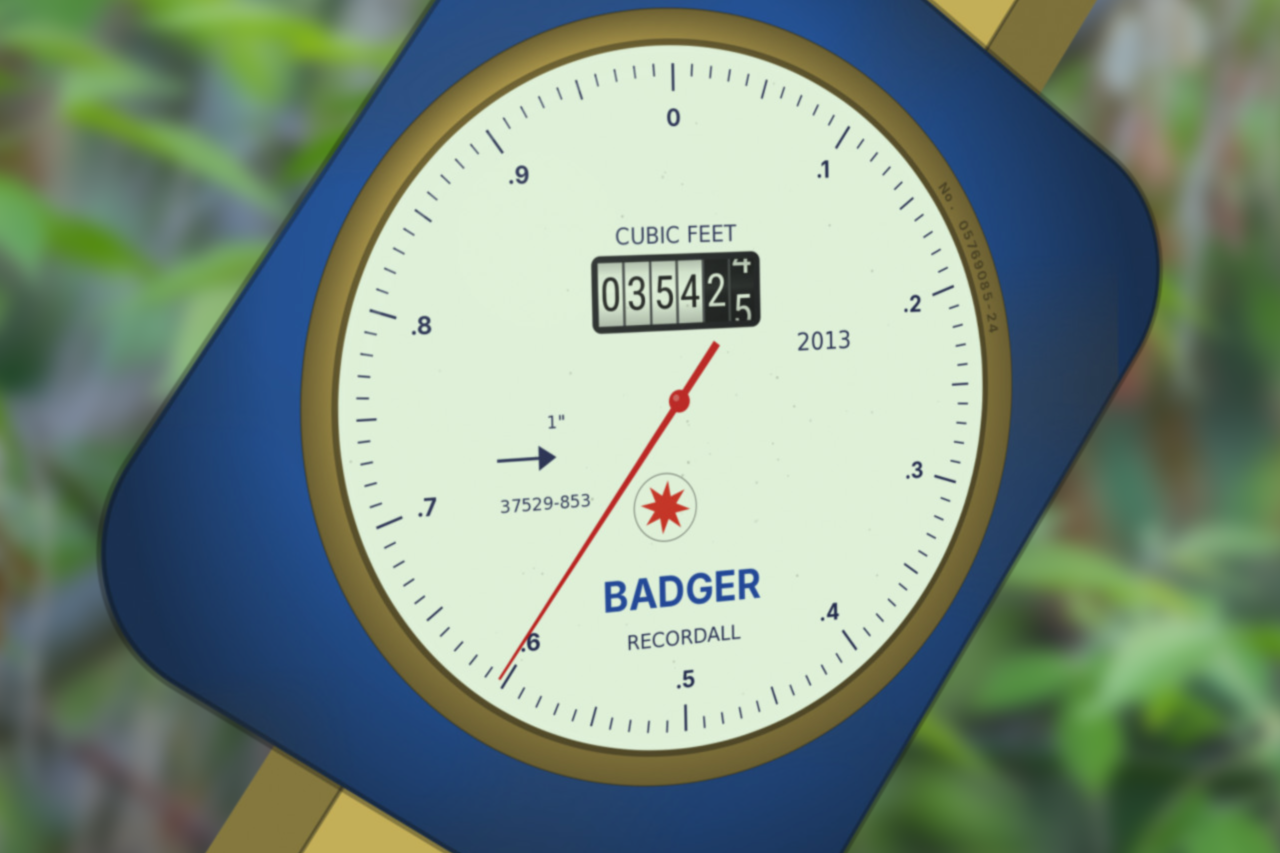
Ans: {"value": 35424.60, "unit": "ft³"}
